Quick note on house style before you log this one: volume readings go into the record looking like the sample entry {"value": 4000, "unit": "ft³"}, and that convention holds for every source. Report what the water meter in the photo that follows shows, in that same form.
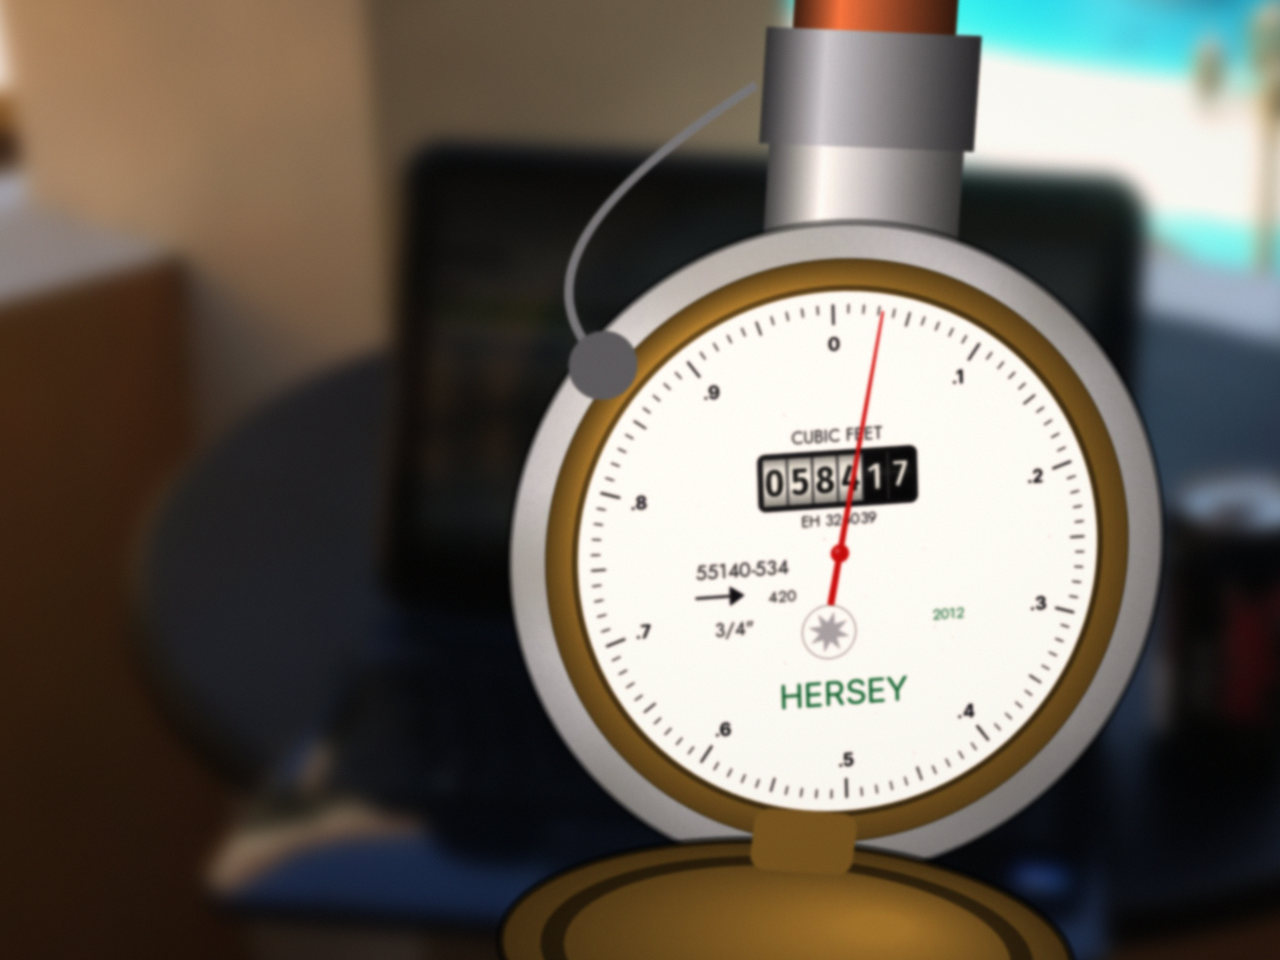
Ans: {"value": 58417.03, "unit": "ft³"}
